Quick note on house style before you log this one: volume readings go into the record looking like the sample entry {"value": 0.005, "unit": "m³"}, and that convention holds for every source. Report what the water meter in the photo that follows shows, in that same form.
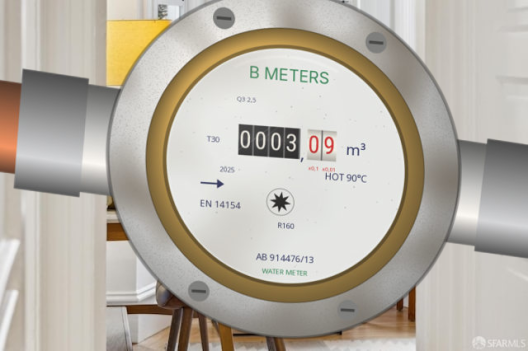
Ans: {"value": 3.09, "unit": "m³"}
